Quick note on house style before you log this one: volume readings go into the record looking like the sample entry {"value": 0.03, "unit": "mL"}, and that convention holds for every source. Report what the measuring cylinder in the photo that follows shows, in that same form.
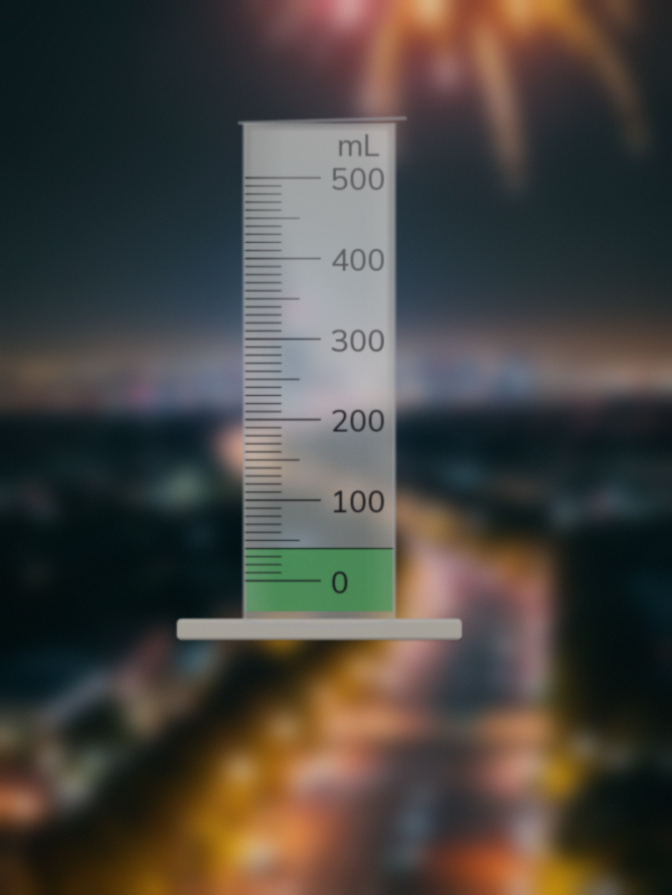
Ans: {"value": 40, "unit": "mL"}
